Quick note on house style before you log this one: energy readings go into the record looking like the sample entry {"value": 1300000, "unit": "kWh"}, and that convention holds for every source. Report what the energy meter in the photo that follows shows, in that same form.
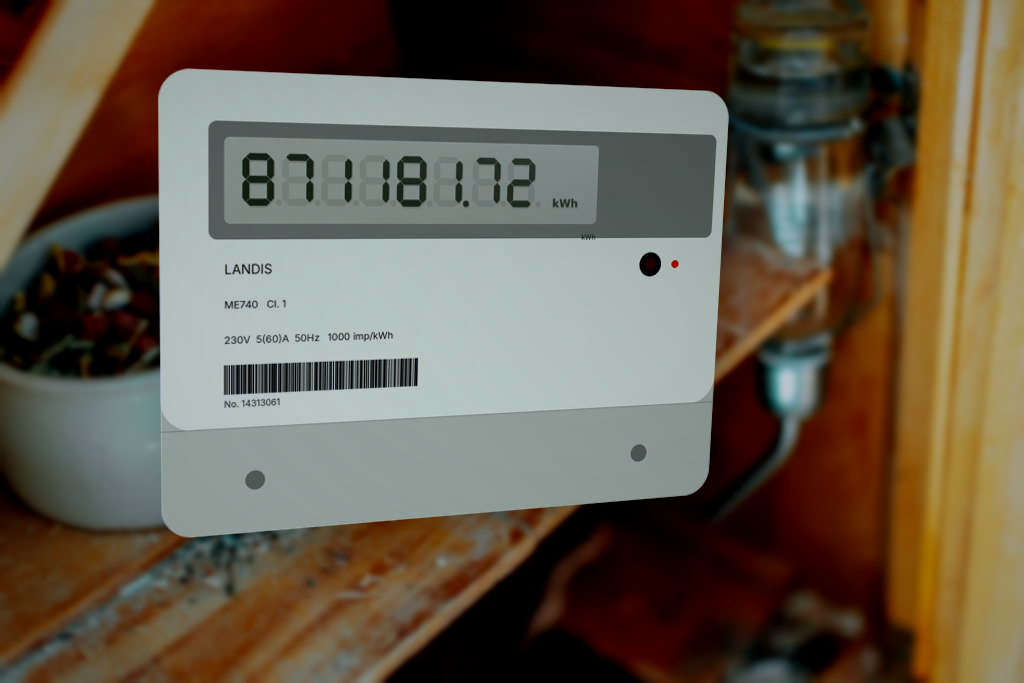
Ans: {"value": 871181.72, "unit": "kWh"}
